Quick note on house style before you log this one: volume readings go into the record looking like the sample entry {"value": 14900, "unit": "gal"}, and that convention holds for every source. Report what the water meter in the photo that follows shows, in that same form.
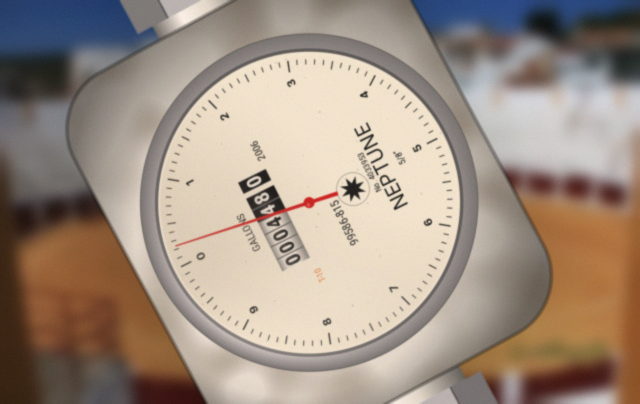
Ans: {"value": 4480.2, "unit": "gal"}
